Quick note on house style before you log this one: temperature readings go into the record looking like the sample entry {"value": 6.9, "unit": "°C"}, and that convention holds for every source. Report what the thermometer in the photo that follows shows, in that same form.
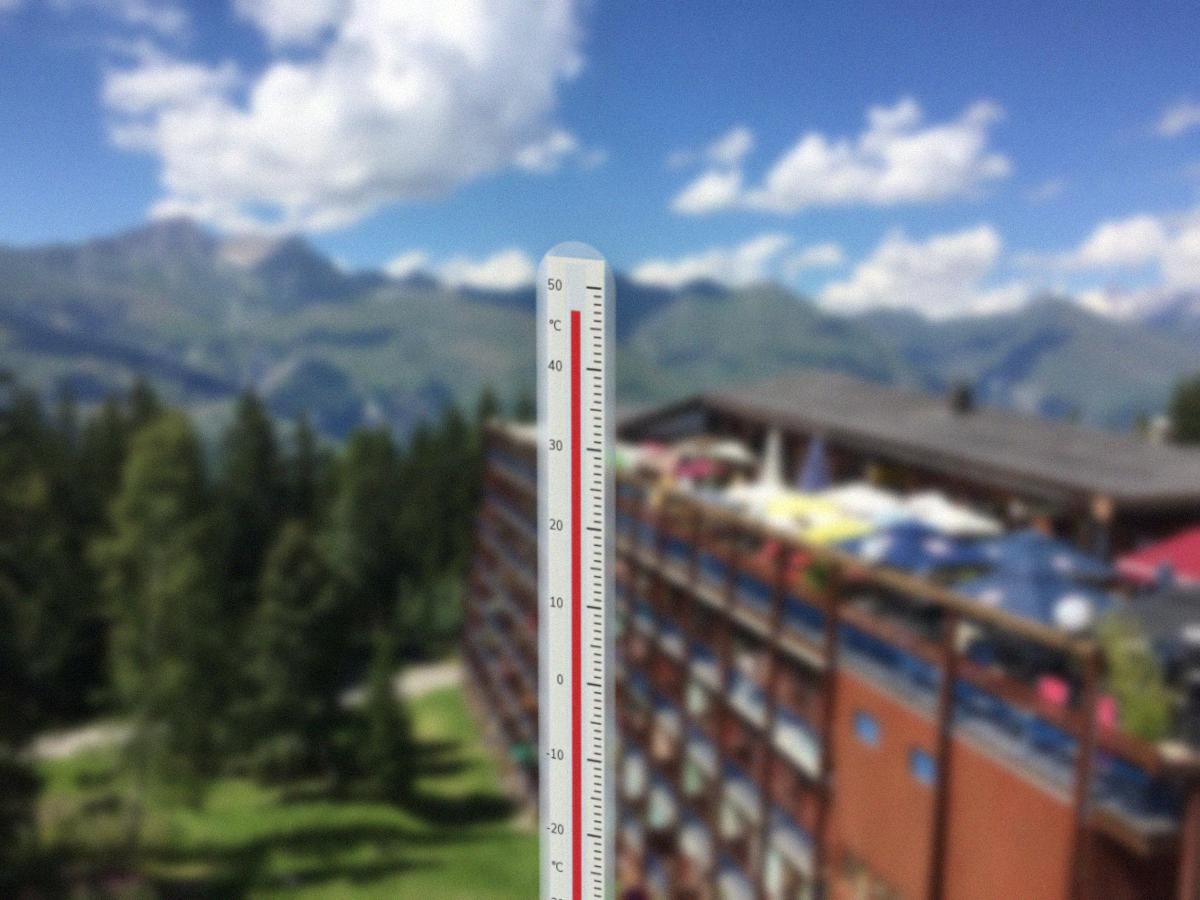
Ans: {"value": 47, "unit": "°C"}
